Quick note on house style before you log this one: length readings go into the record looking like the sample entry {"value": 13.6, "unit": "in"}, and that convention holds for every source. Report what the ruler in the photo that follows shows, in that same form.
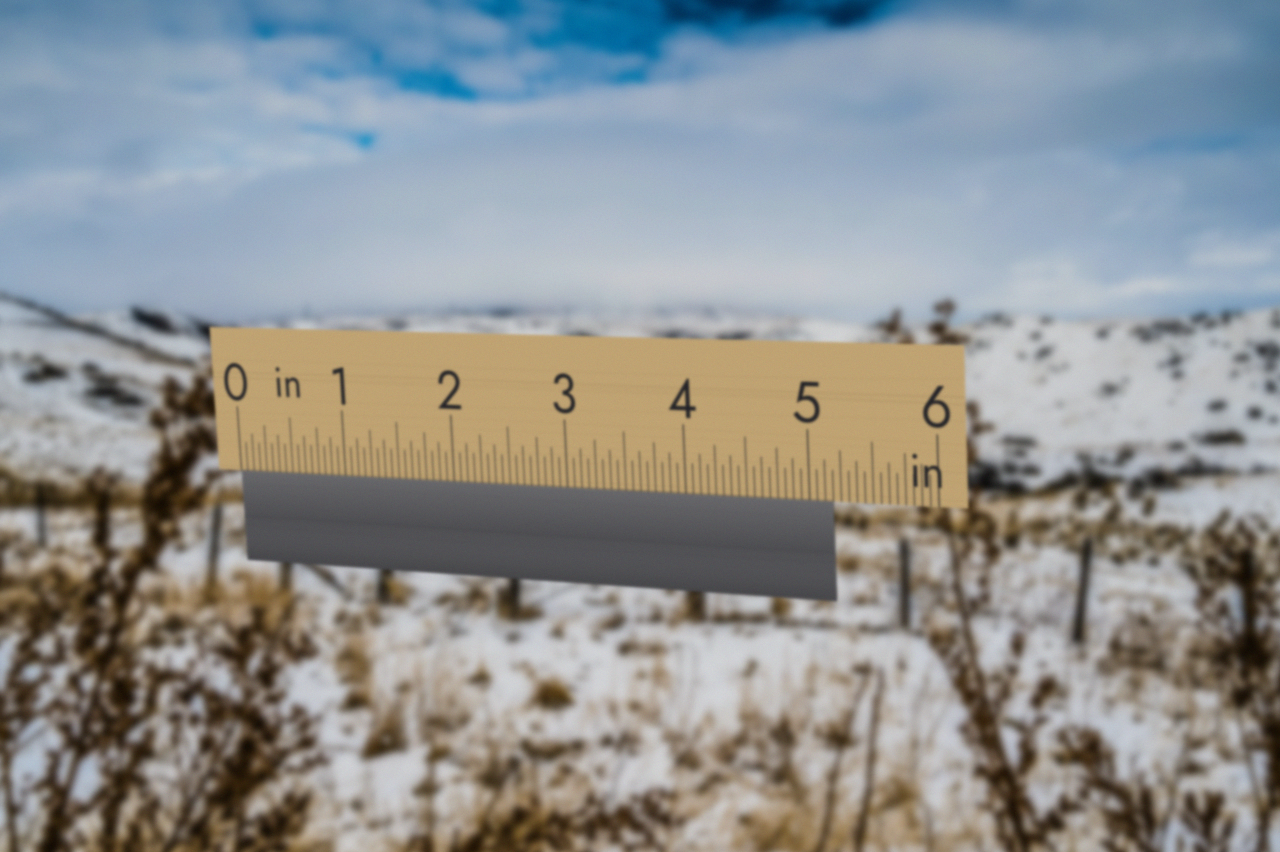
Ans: {"value": 5.1875, "unit": "in"}
